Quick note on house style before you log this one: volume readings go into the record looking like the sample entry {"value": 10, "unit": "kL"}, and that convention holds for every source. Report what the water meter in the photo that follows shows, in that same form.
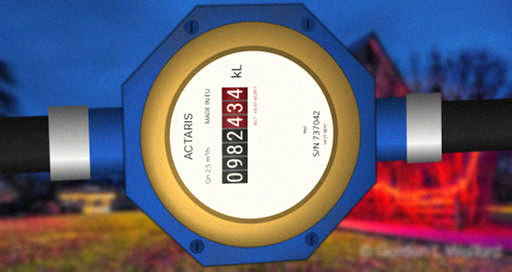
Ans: {"value": 982.434, "unit": "kL"}
